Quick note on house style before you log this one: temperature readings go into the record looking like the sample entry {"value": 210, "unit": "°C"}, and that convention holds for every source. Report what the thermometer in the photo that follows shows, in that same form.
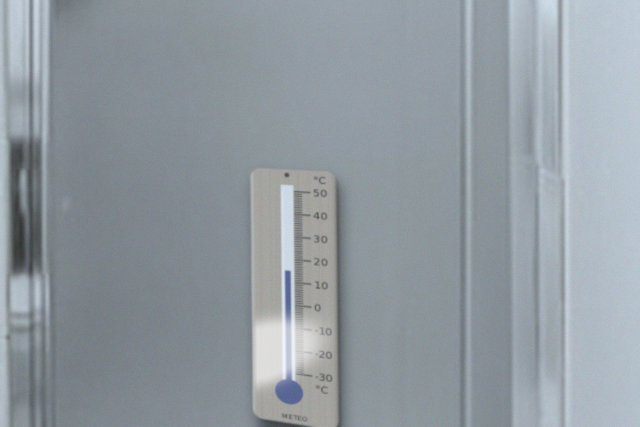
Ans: {"value": 15, "unit": "°C"}
